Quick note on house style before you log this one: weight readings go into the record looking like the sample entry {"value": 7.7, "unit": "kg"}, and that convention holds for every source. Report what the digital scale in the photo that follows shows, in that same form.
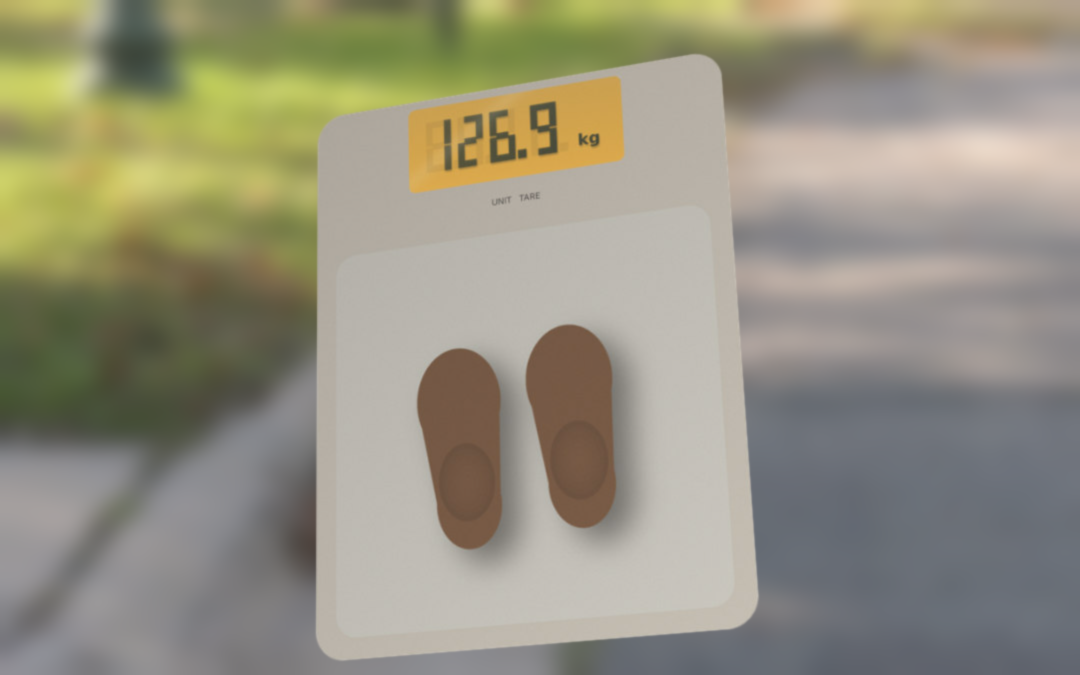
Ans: {"value": 126.9, "unit": "kg"}
